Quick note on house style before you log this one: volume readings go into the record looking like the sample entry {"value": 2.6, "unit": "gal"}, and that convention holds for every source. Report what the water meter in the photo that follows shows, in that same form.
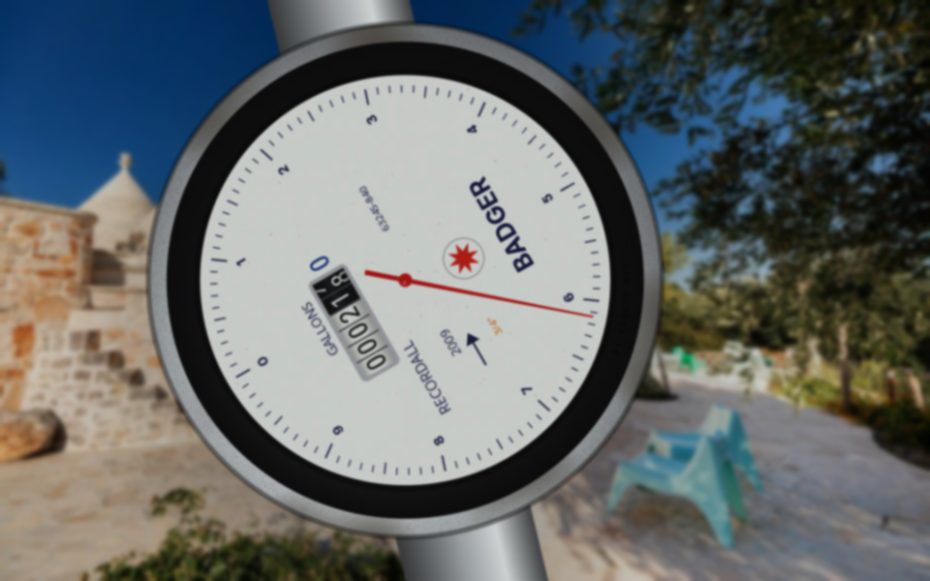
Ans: {"value": 2176.1, "unit": "gal"}
